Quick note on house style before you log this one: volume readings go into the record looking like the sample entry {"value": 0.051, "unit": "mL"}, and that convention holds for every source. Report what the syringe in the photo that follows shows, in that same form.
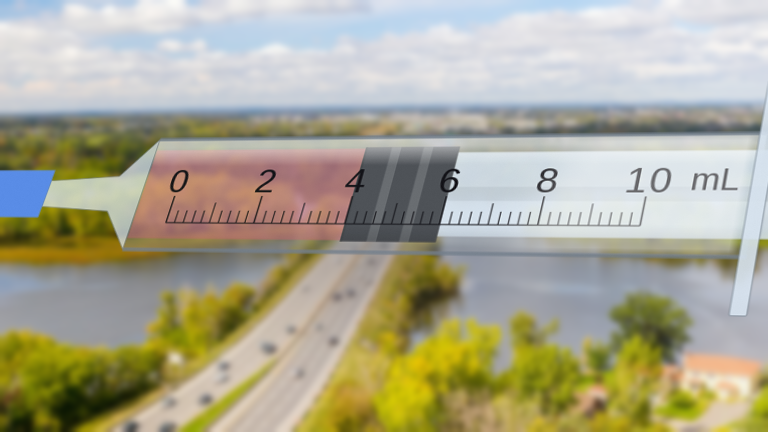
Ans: {"value": 4, "unit": "mL"}
